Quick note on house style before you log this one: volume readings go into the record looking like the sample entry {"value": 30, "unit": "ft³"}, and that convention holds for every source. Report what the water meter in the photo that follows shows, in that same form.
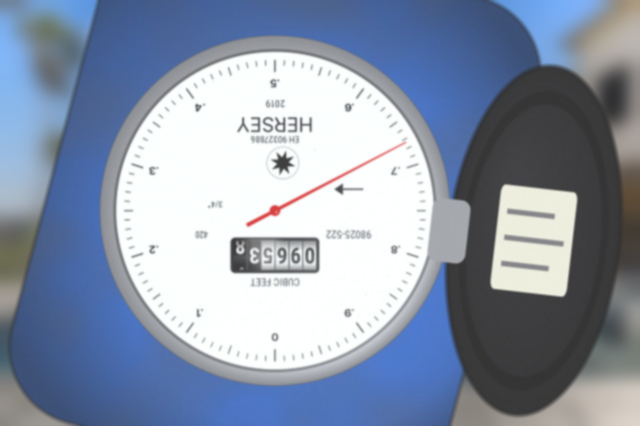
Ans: {"value": 96537.67, "unit": "ft³"}
